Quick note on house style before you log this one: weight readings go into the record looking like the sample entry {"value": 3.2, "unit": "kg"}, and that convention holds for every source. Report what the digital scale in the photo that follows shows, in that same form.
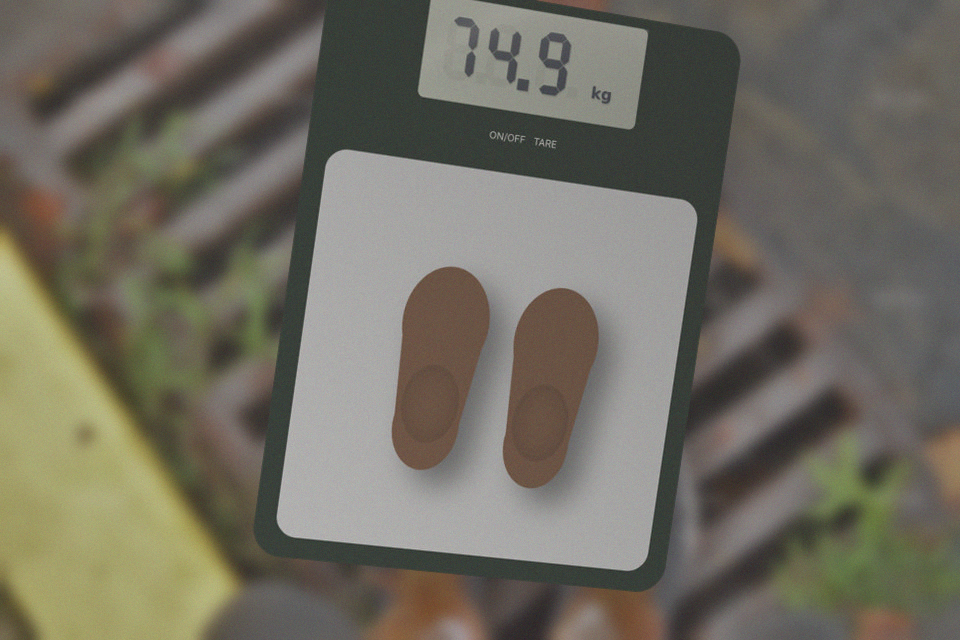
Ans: {"value": 74.9, "unit": "kg"}
